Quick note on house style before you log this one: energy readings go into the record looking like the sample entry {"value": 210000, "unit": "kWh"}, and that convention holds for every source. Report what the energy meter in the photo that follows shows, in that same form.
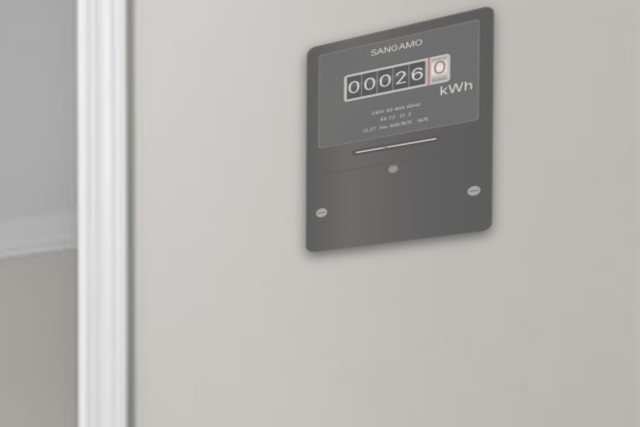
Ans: {"value": 26.0, "unit": "kWh"}
